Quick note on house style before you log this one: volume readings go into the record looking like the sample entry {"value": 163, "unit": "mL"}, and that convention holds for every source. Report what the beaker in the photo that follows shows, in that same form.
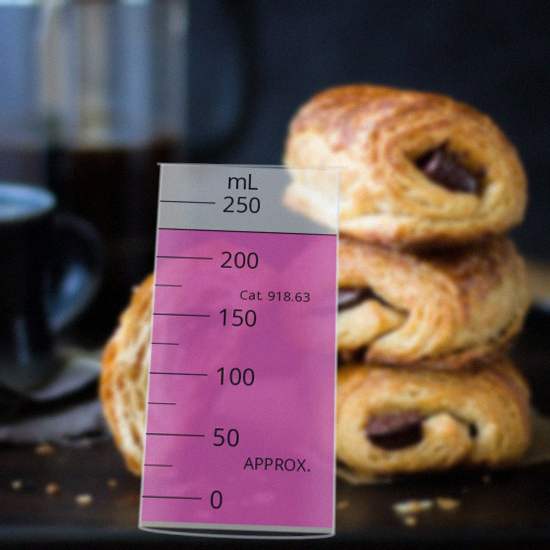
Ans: {"value": 225, "unit": "mL"}
